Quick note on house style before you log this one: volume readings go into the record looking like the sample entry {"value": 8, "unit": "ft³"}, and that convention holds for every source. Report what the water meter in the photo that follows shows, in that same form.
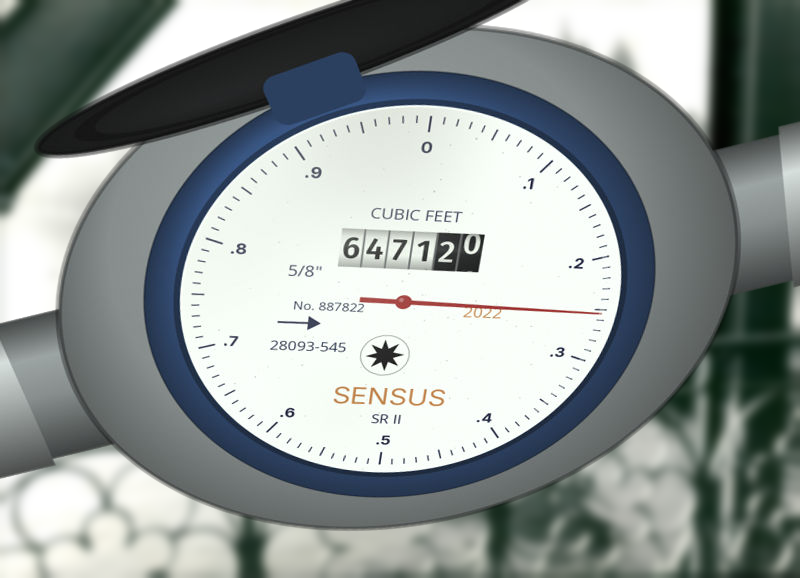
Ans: {"value": 647120.25, "unit": "ft³"}
